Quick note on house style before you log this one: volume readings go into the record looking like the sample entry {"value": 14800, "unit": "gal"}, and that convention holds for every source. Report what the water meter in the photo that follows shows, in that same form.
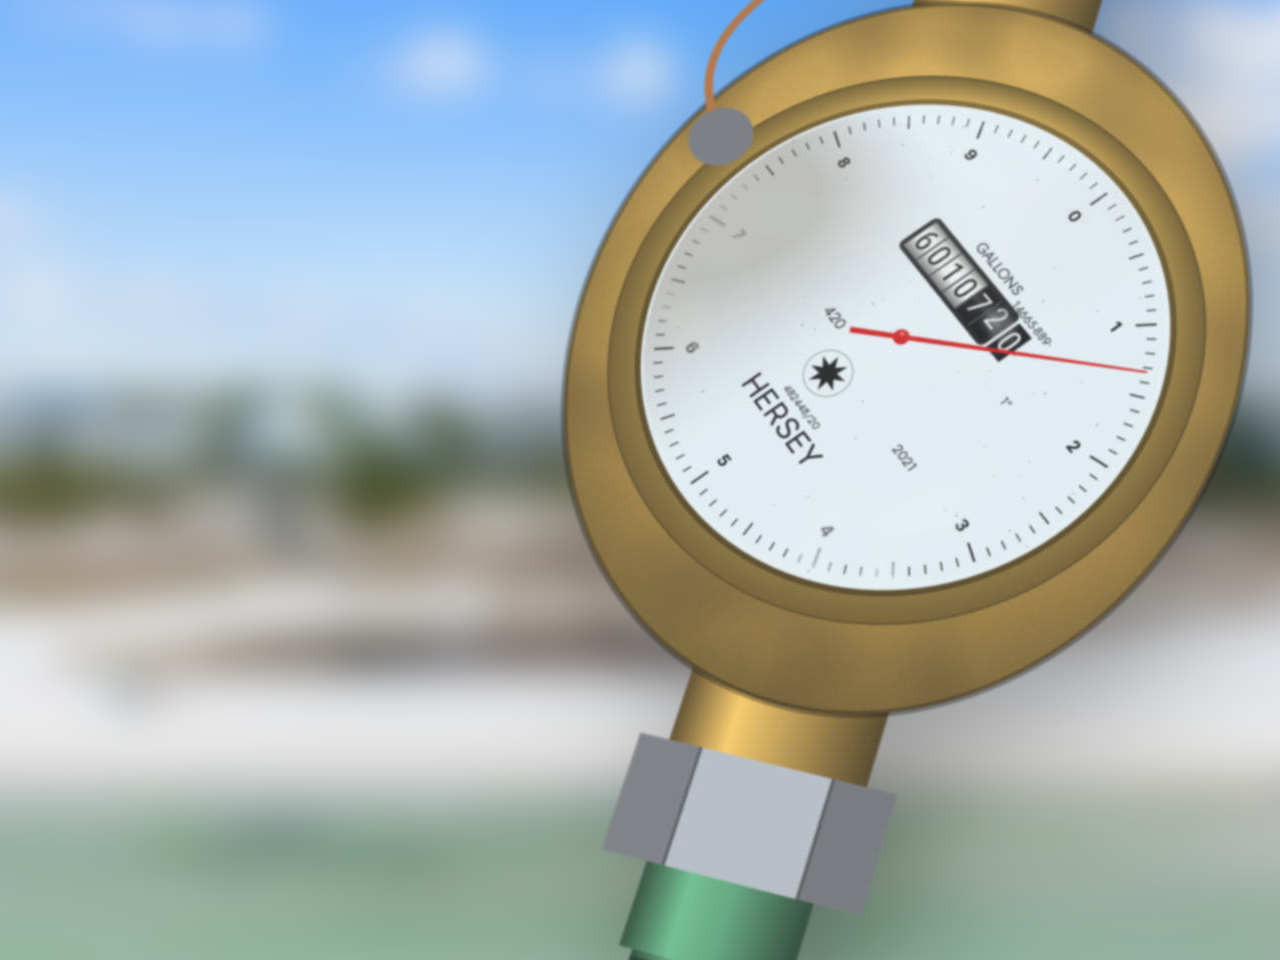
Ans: {"value": 6010721.3, "unit": "gal"}
